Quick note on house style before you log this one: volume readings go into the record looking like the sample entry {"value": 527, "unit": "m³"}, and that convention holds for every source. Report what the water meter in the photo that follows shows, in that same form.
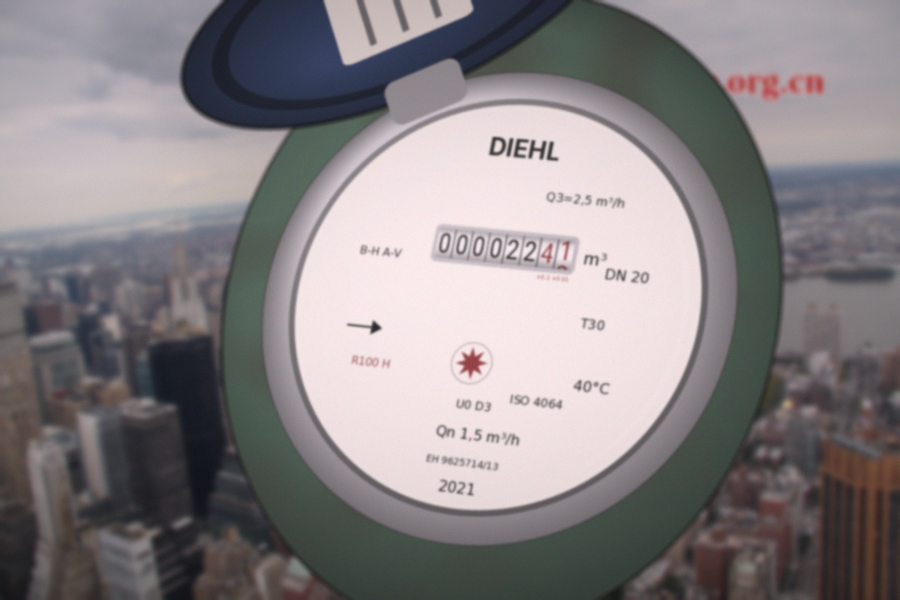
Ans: {"value": 22.41, "unit": "m³"}
